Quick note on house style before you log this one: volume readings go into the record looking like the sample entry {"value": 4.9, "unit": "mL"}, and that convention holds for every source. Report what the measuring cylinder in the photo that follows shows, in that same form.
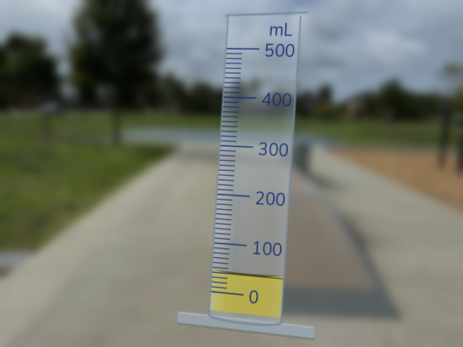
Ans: {"value": 40, "unit": "mL"}
